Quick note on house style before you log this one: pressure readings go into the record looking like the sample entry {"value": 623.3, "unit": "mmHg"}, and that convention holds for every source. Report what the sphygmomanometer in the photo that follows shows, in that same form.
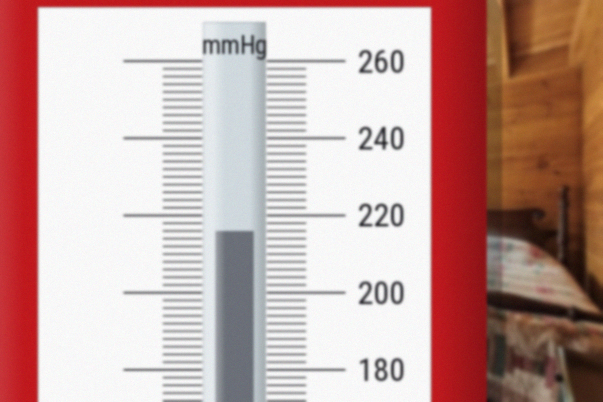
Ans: {"value": 216, "unit": "mmHg"}
